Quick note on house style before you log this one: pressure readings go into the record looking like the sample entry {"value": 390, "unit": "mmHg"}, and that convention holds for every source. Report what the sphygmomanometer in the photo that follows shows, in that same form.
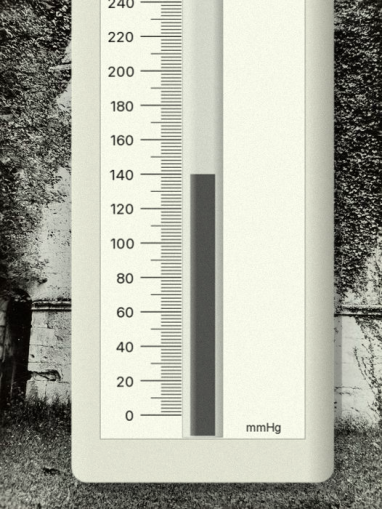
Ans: {"value": 140, "unit": "mmHg"}
